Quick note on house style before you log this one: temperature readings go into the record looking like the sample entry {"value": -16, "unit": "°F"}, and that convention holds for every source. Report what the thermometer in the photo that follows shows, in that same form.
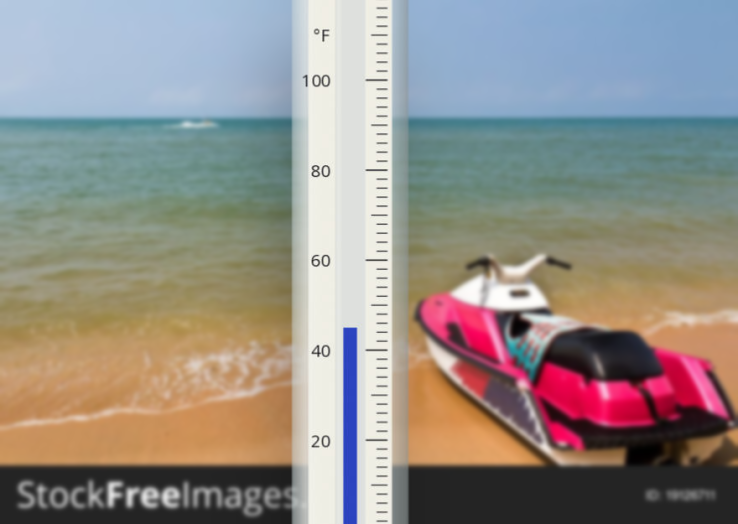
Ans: {"value": 45, "unit": "°F"}
